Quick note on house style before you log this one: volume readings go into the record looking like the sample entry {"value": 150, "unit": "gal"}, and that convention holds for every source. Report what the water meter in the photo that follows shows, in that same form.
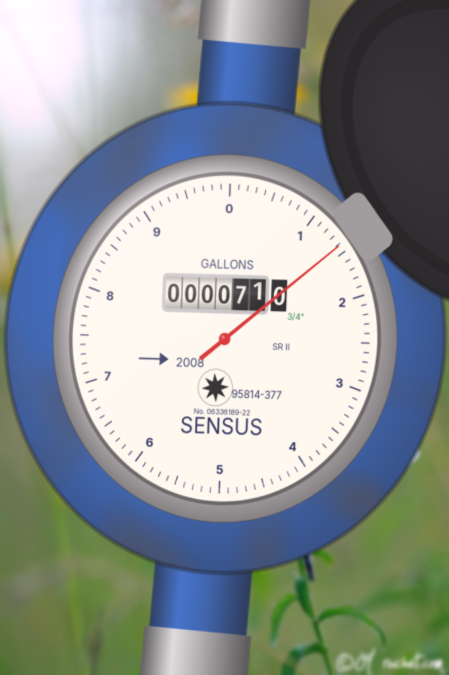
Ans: {"value": 711.4, "unit": "gal"}
